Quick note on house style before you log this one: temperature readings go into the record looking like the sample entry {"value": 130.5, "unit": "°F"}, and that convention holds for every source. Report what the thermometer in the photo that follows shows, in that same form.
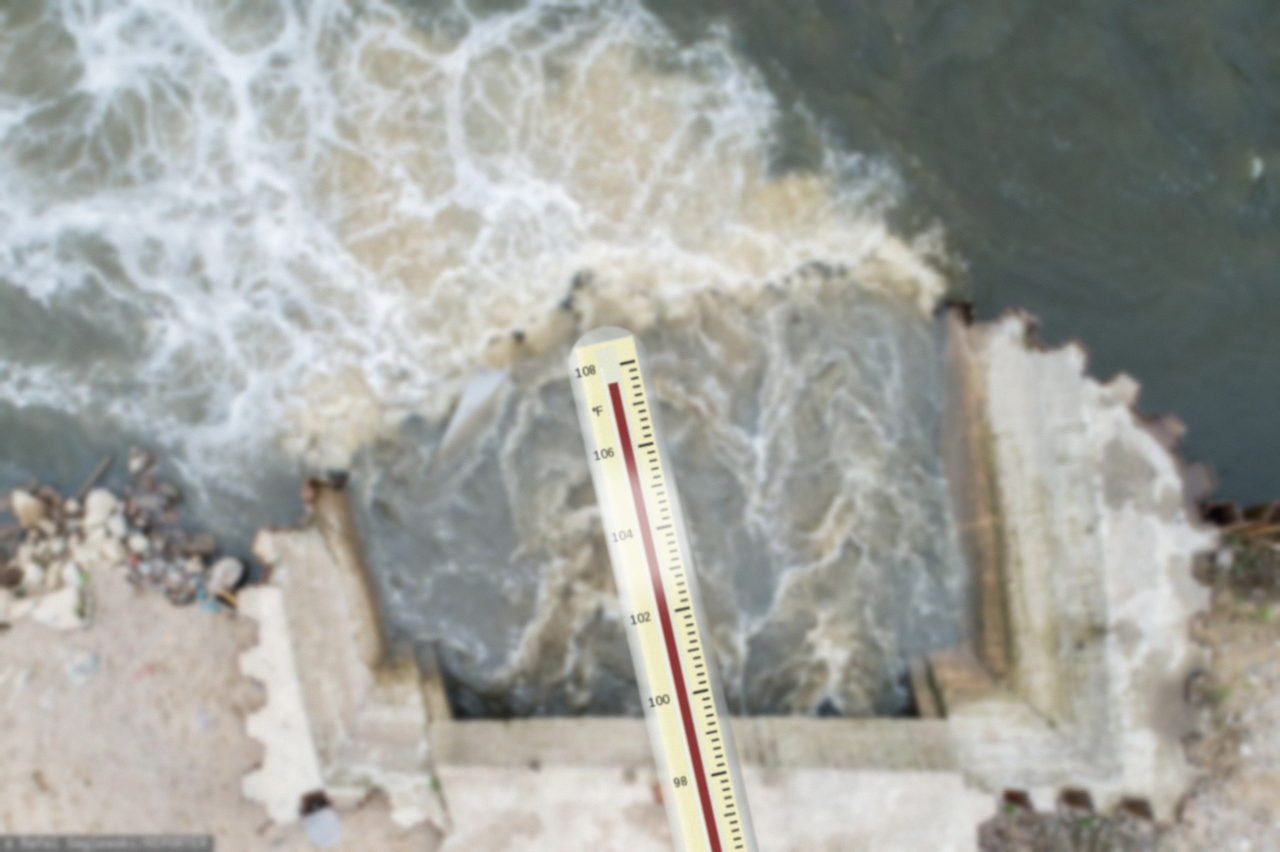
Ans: {"value": 107.6, "unit": "°F"}
